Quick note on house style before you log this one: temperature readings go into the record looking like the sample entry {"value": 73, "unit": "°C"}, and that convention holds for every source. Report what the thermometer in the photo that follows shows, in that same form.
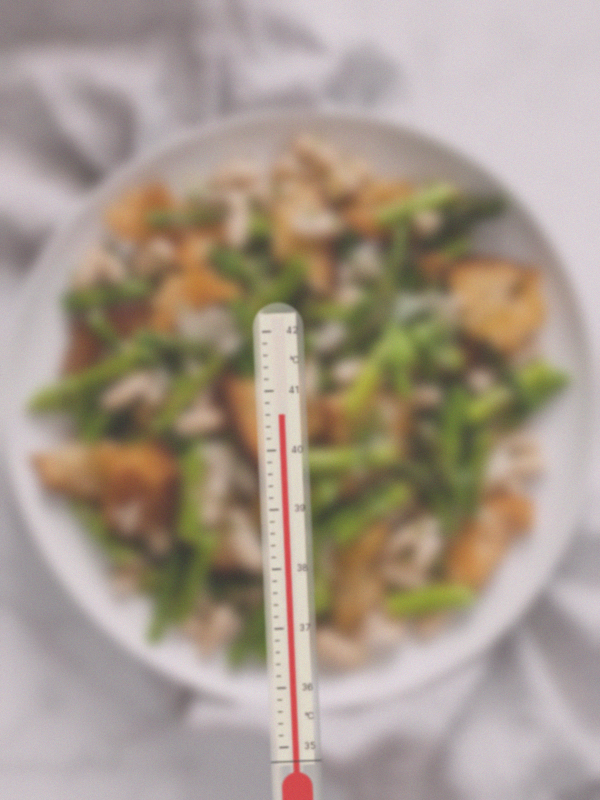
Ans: {"value": 40.6, "unit": "°C"}
